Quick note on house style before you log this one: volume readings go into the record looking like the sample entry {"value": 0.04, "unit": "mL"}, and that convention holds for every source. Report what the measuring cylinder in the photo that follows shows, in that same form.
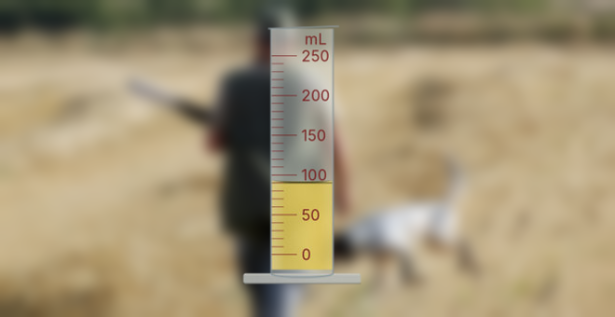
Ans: {"value": 90, "unit": "mL"}
